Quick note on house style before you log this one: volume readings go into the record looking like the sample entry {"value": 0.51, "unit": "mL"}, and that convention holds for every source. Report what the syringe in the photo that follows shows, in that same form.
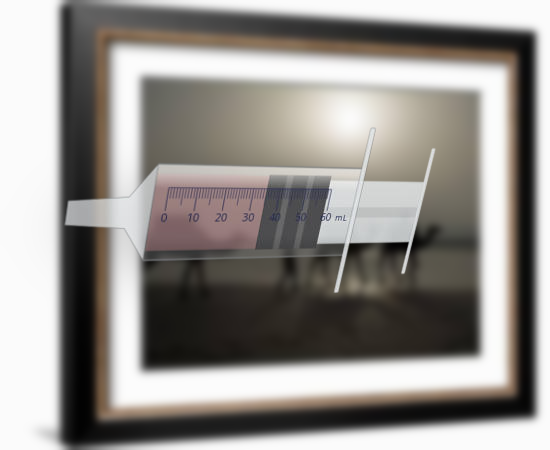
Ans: {"value": 35, "unit": "mL"}
